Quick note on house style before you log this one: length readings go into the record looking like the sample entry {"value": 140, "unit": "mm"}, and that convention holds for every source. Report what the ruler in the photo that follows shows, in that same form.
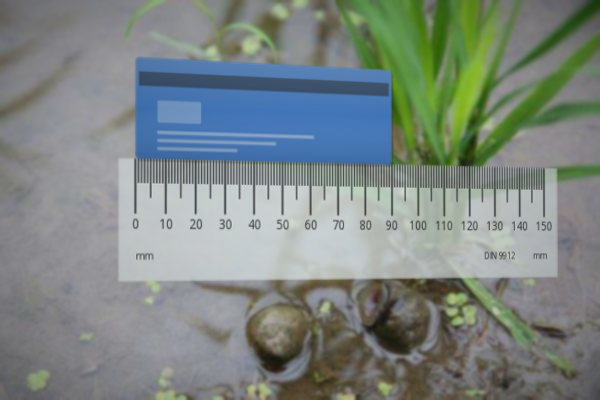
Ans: {"value": 90, "unit": "mm"}
